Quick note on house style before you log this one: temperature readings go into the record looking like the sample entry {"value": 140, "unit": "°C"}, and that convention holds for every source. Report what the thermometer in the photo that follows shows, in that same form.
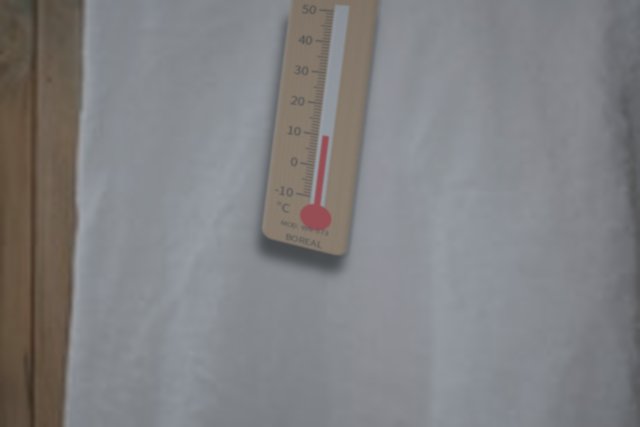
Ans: {"value": 10, "unit": "°C"}
